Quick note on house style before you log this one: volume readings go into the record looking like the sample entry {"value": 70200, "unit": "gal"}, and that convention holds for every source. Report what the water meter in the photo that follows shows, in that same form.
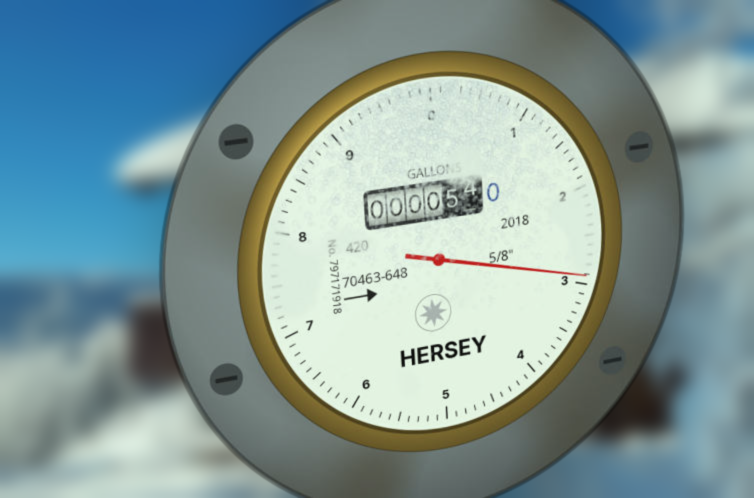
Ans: {"value": 542.9, "unit": "gal"}
